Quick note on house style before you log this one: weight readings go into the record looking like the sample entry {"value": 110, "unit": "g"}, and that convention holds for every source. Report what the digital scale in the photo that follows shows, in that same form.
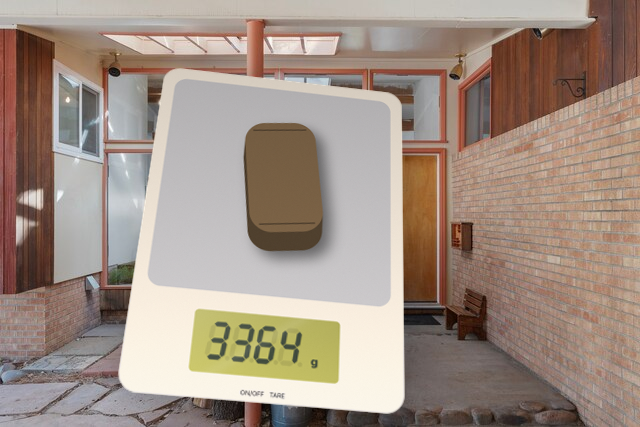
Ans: {"value": 3364, "unit": "g"}
